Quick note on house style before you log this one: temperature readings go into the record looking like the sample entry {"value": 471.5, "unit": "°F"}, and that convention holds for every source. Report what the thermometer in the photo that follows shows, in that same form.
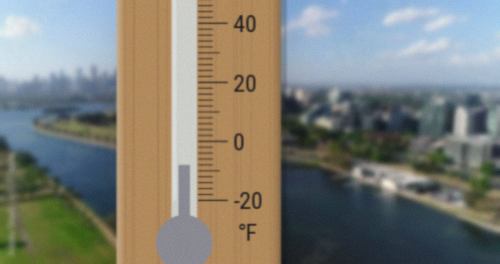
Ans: {"value": -8, "unit": "°F"}
